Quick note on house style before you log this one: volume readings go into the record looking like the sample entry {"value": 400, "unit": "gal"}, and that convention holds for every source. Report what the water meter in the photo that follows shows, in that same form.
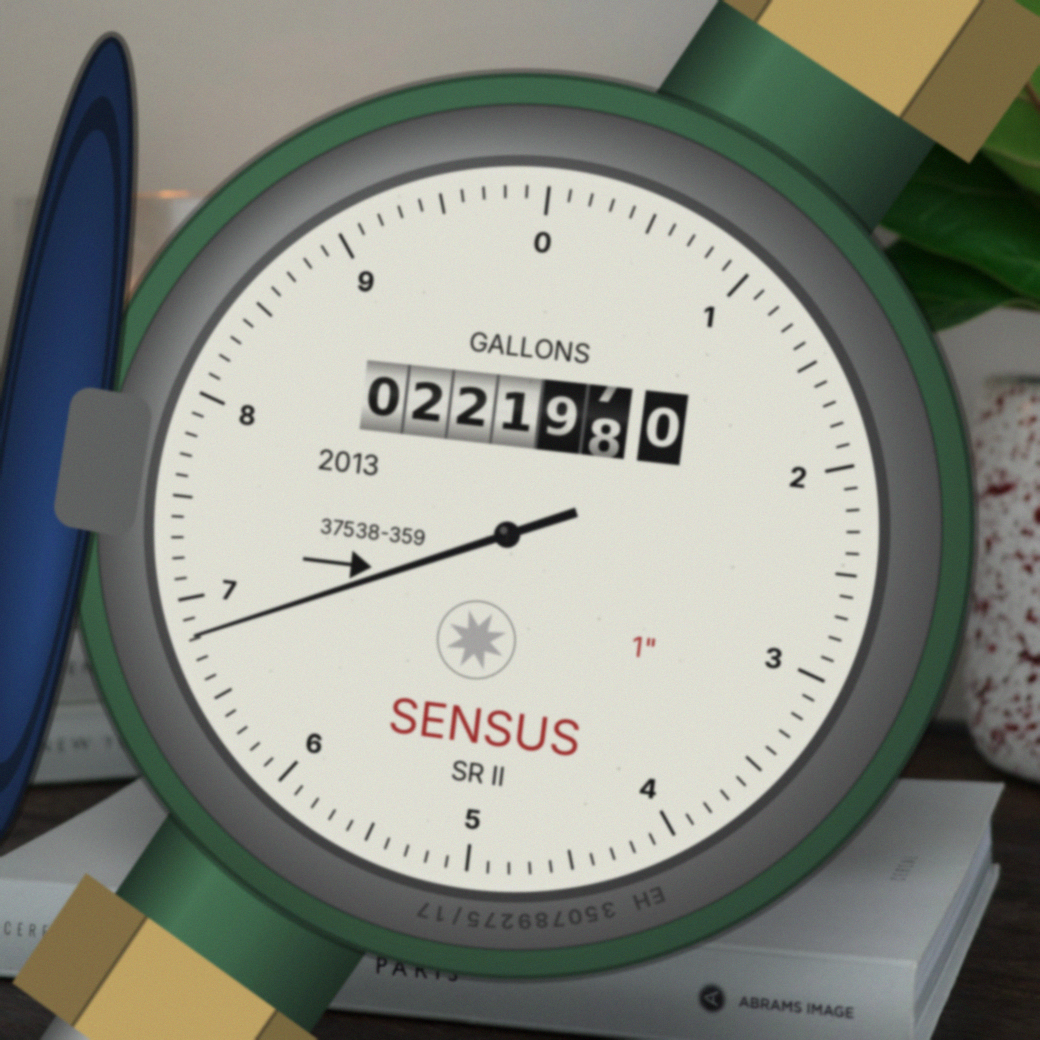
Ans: {"value": 221976.8, "unit": "gal"}
